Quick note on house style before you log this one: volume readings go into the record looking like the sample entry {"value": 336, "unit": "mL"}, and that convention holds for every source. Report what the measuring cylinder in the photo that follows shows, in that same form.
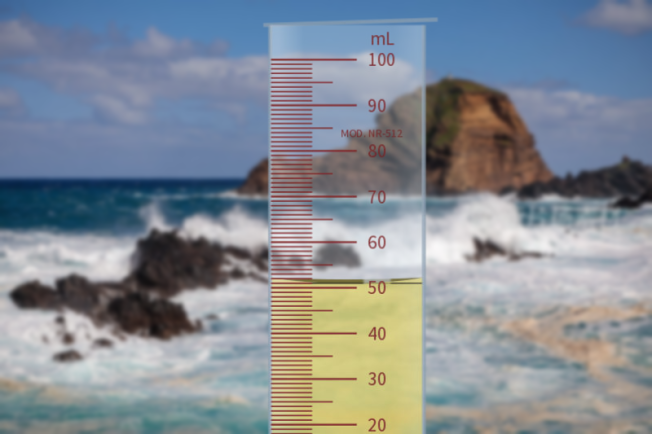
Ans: {"value": 51, "unit": "mL"}
